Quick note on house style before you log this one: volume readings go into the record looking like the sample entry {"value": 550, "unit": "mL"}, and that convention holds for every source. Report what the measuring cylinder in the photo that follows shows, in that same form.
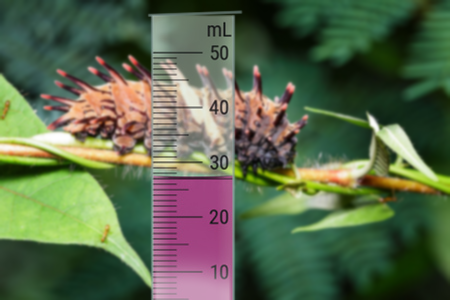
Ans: {"value": 27, "unit": "mL"}
